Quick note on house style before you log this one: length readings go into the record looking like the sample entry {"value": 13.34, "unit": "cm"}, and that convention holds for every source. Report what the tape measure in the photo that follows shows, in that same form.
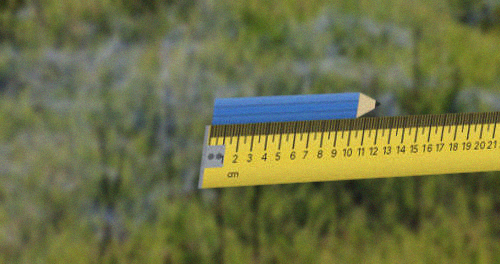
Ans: {"value": 12, "unit": "cm"}
